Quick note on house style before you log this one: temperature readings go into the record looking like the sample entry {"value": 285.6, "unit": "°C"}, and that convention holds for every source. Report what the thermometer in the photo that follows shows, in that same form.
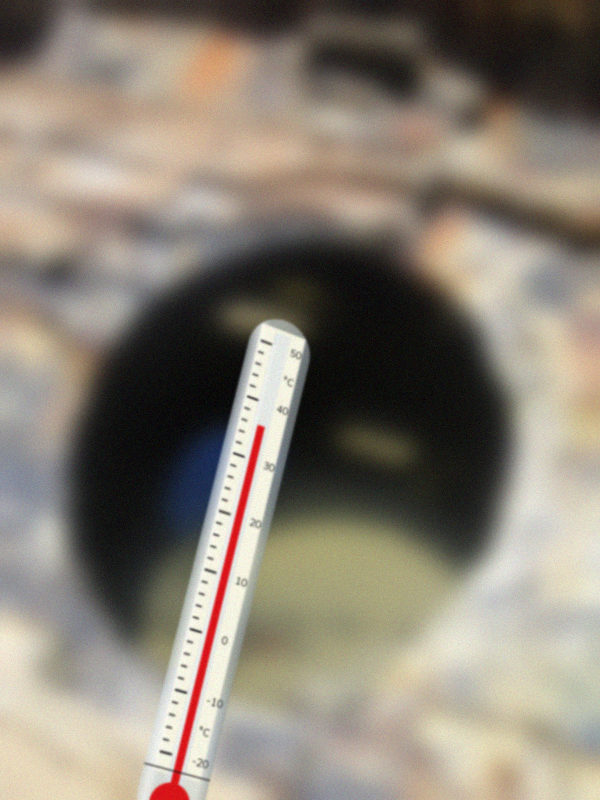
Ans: {"value": 36, "unit": "°C"}
